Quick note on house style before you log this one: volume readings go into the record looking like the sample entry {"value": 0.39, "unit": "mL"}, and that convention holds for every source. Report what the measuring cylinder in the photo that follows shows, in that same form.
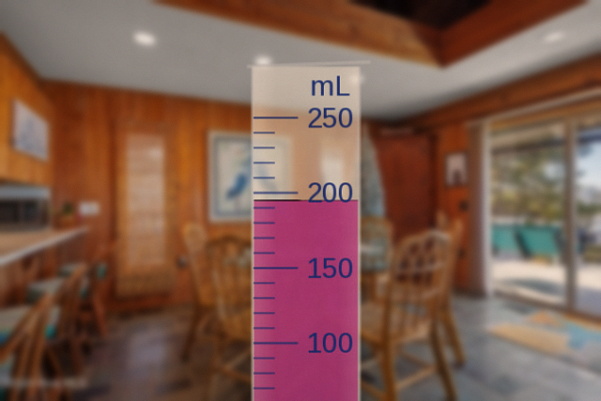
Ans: {"value": 195, "unit": "mL"}
